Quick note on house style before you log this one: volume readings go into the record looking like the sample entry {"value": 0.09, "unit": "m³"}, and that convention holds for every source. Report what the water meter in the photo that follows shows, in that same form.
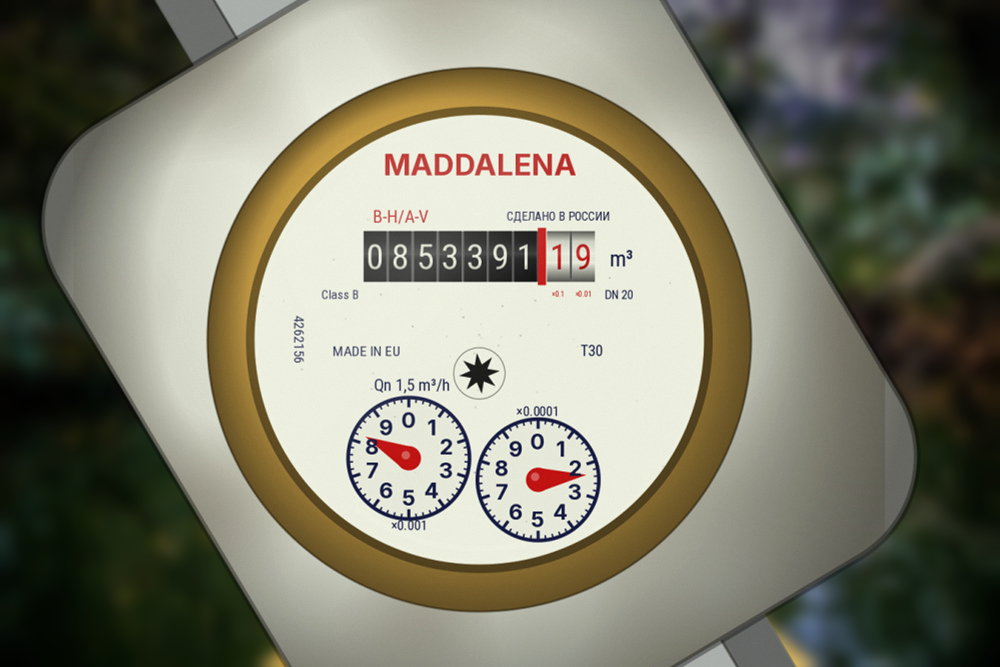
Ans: {"value": 853391.1982, "unit": "m³"}
